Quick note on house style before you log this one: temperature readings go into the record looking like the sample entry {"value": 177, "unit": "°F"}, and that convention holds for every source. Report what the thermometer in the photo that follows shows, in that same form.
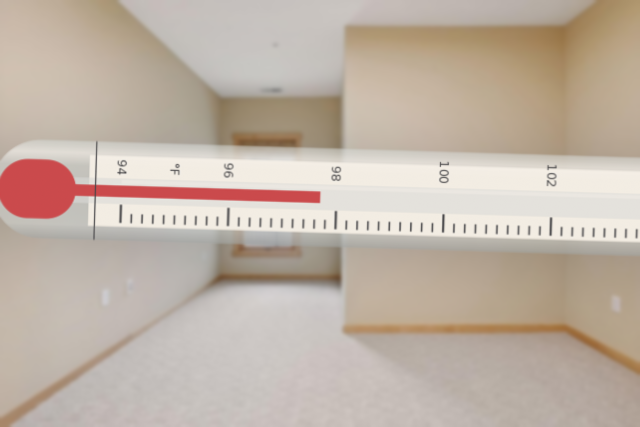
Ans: {"value": 97.7, "unit": "°F"}
